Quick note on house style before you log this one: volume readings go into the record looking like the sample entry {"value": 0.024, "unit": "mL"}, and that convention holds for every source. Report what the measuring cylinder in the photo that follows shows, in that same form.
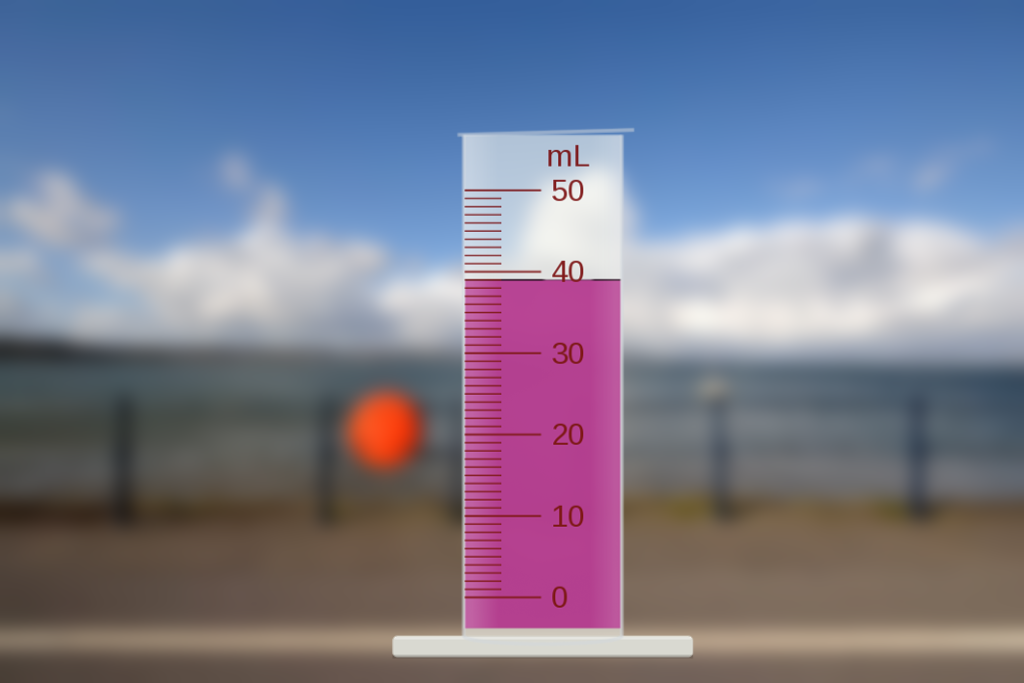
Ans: {"value": 39, "unit": "mL"}
